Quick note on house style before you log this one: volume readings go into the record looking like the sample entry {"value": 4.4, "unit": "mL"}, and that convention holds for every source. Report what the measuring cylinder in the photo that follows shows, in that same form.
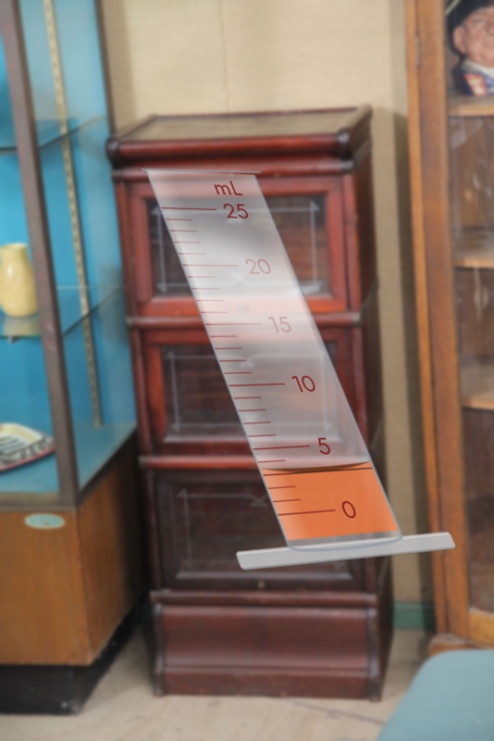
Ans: {"value": 3, "unit": "mL"}
